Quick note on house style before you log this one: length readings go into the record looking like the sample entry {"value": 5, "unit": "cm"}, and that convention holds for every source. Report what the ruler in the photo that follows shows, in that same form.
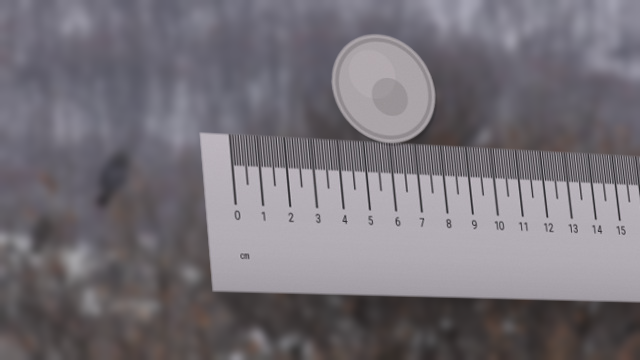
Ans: {"value": 4, "unit": "cm"}
